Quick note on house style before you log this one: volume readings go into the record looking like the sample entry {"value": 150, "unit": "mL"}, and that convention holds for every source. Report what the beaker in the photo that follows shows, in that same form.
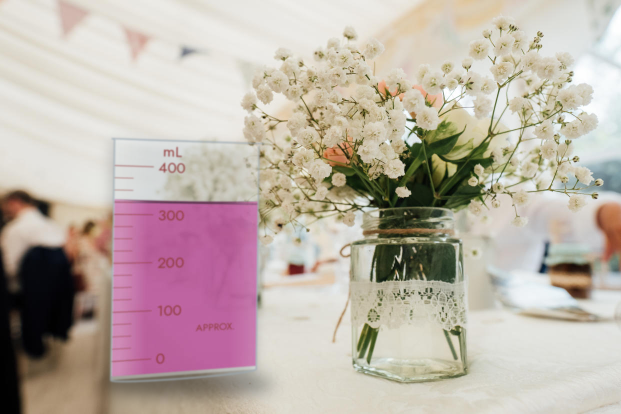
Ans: {"value": 325, "unit": "mL"}
